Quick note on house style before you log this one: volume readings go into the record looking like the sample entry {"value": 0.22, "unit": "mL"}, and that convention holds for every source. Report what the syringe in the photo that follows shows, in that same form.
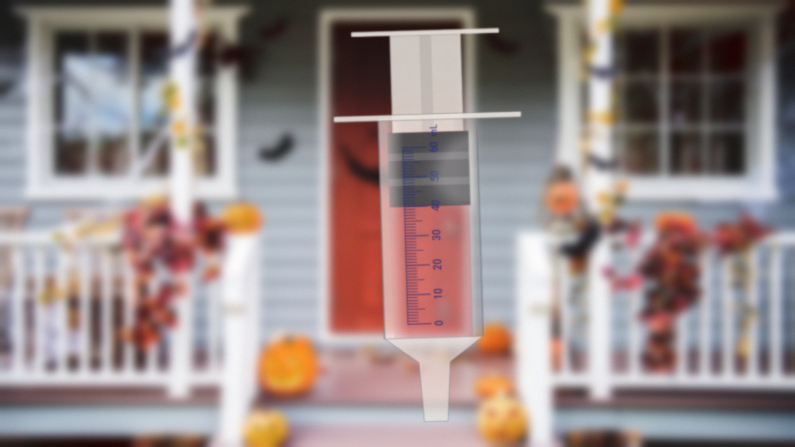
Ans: {"value": 40, "unit": "mL"}
